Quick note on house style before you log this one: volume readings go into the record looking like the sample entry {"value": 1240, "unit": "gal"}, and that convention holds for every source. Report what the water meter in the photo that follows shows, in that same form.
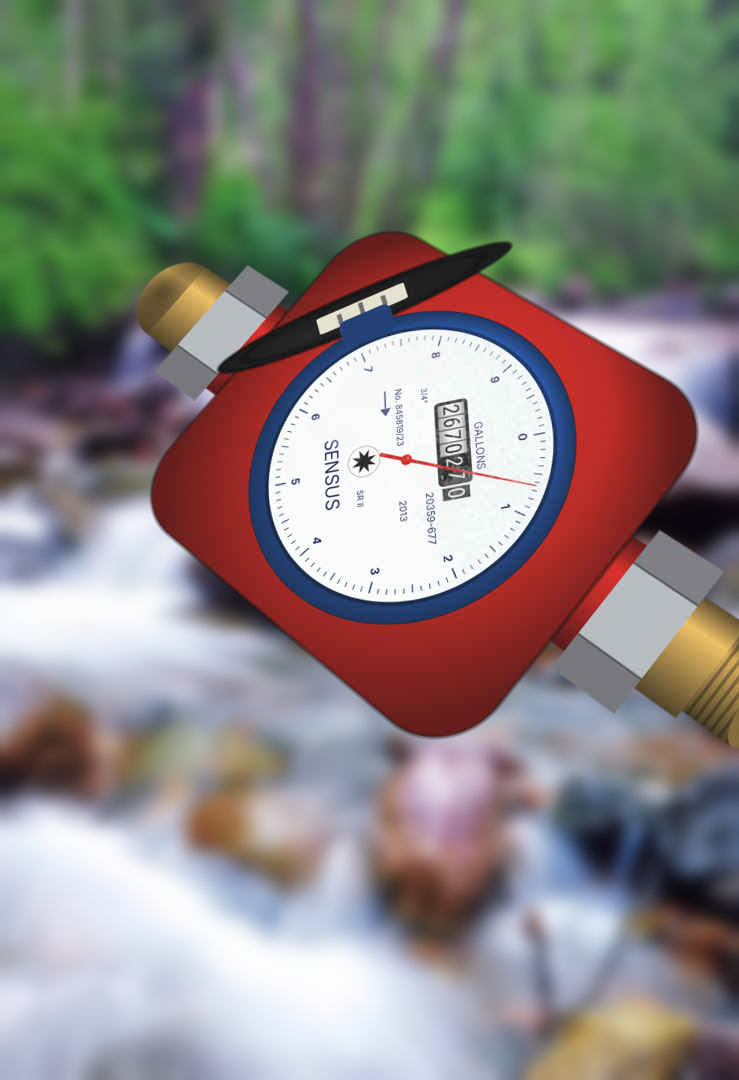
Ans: {"value": 2670270.6, "unit": "gal"}
